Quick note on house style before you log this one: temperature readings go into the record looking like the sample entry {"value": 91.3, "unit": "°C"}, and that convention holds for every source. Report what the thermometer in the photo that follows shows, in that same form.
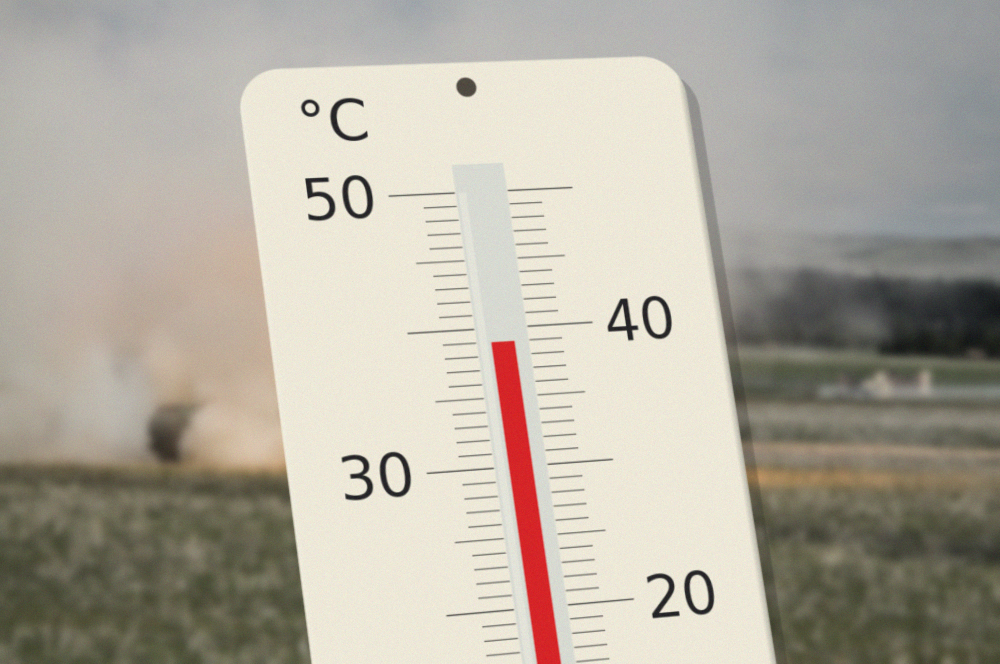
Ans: {"value": 39, "unit": "°C"}
